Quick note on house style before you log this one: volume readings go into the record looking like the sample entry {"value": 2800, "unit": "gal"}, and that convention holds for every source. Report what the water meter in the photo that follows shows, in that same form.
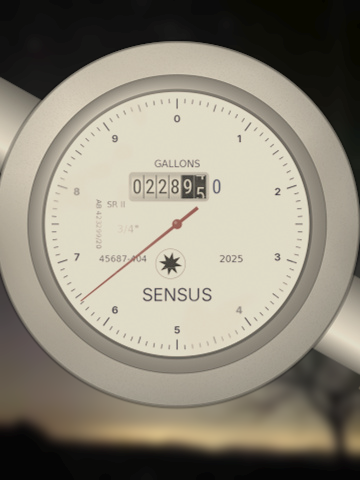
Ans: {"value": 228946.4, "unit": "gal"}
